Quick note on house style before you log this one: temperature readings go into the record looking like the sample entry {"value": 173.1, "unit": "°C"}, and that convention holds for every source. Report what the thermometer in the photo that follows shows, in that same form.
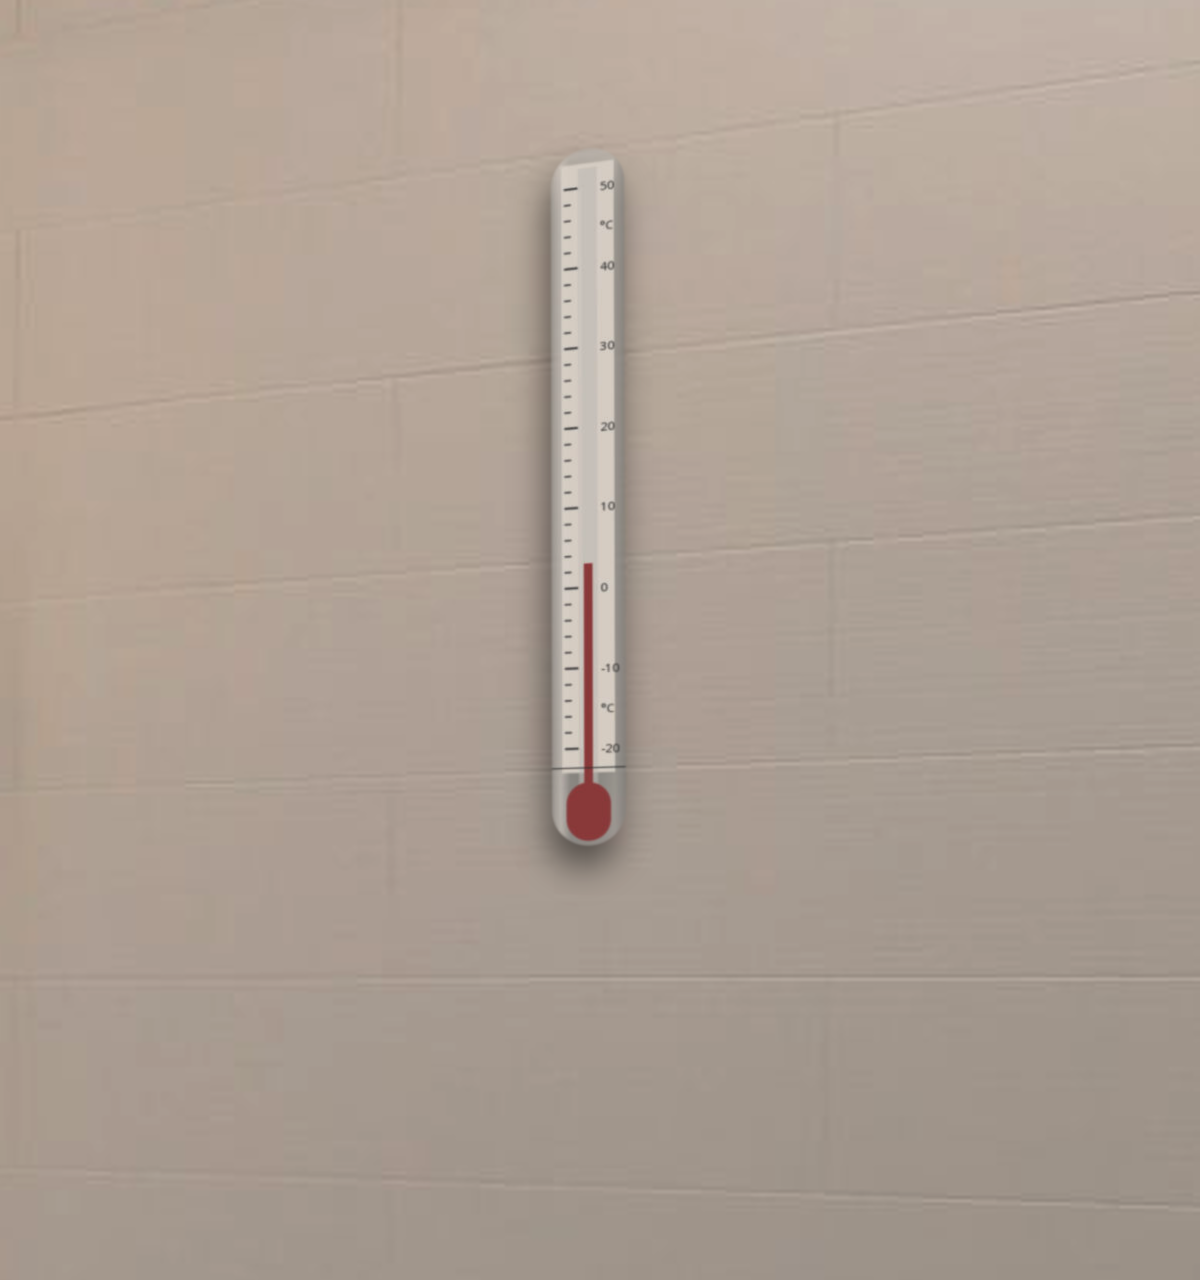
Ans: {"value": 3, "unit": "°C"}
